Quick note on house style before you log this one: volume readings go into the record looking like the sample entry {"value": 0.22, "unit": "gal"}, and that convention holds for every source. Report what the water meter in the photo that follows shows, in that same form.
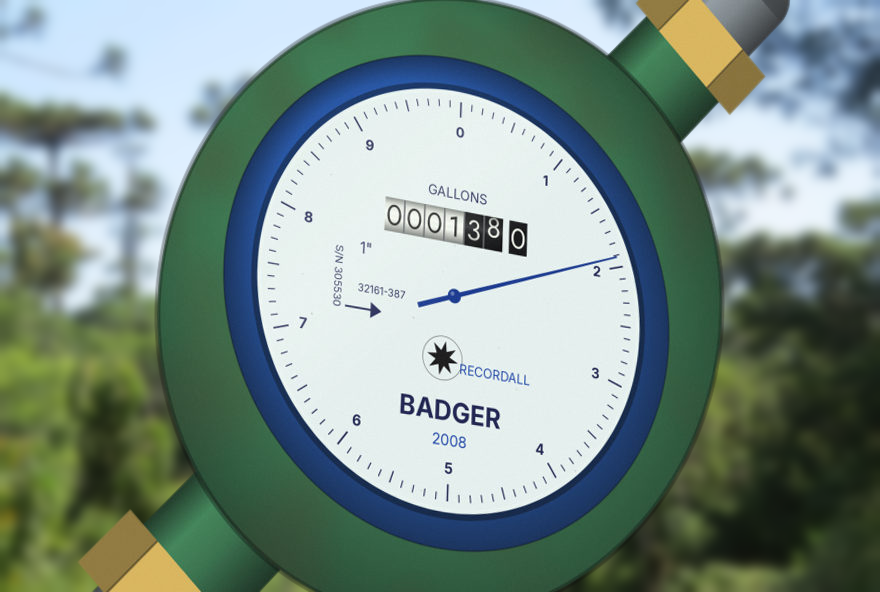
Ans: {"value": 1381.9, "unit": "gal"}
